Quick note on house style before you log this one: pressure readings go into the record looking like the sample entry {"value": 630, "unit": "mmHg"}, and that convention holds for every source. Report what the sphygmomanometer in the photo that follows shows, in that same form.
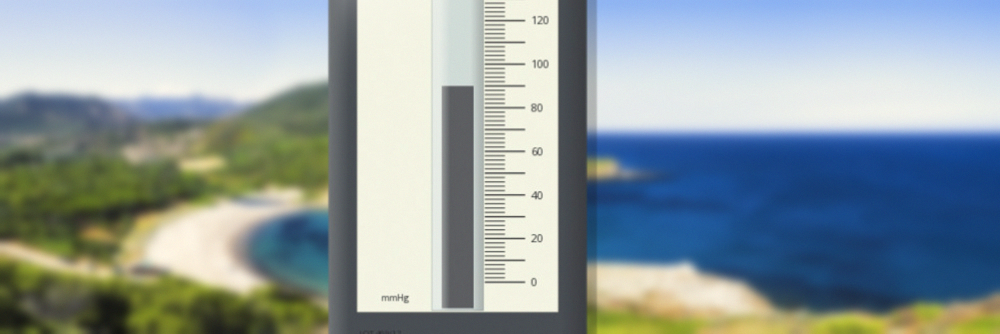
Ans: {"value": 90, "unit": "mmHg"}
